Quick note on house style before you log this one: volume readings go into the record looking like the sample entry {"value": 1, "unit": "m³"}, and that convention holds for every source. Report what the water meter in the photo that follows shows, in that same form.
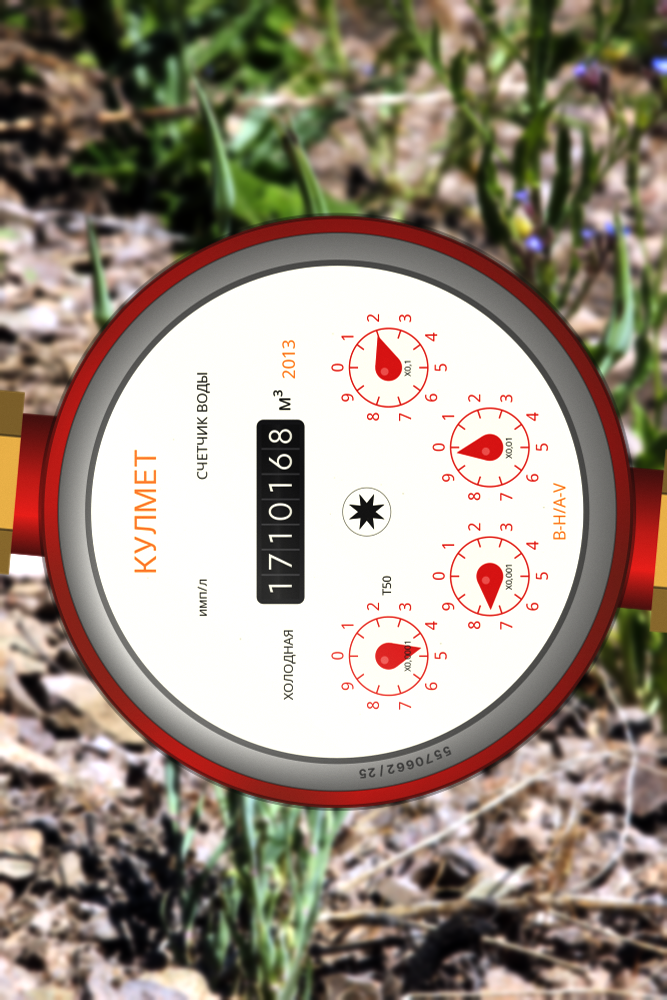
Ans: {"value": 1710168.1974, "unit": "m³"}
